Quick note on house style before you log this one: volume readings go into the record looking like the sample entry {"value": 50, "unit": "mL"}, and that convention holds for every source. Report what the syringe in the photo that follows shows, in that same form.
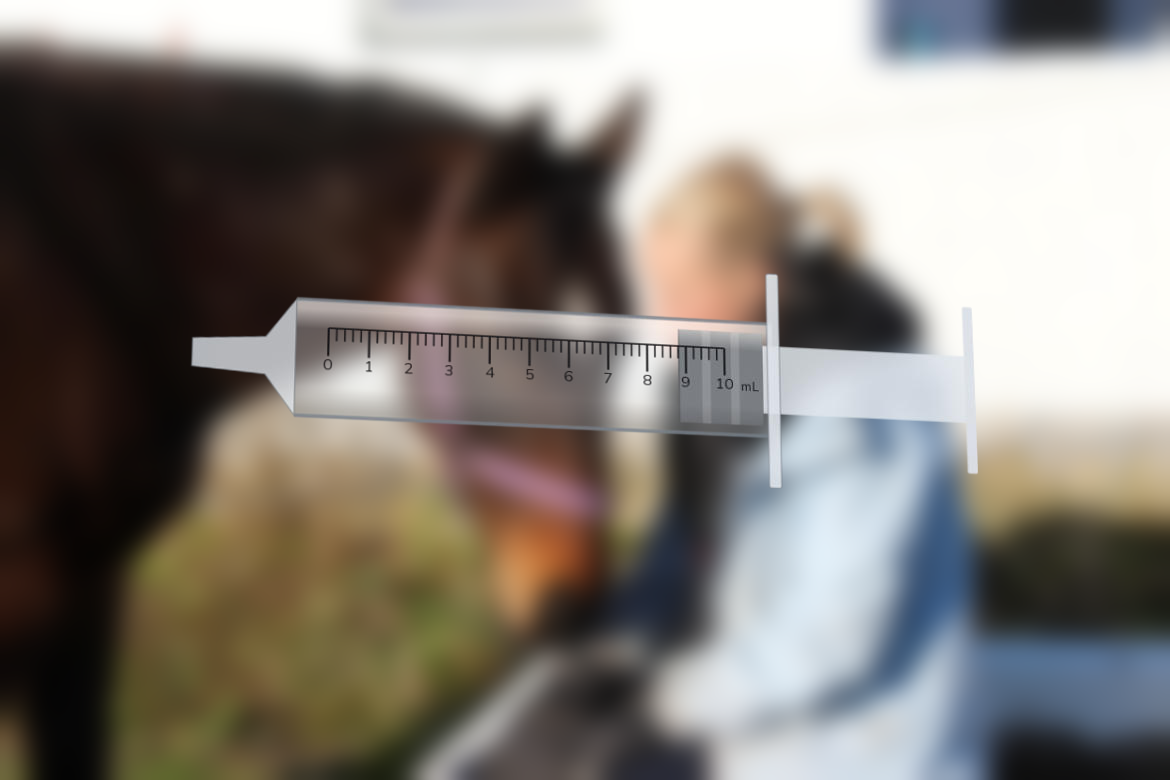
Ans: {"value": 8.8, "unit": "mL"}
